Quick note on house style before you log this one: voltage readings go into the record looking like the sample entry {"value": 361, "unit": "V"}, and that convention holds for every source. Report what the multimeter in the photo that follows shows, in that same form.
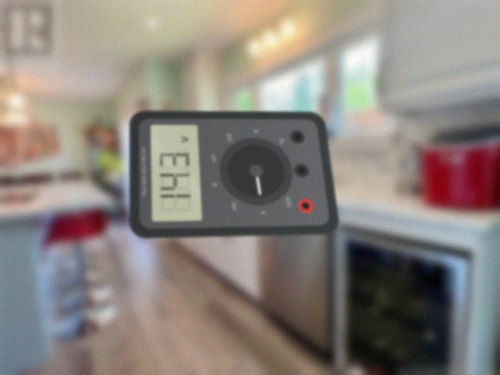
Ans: {"value": 143, "unit": "V"}
